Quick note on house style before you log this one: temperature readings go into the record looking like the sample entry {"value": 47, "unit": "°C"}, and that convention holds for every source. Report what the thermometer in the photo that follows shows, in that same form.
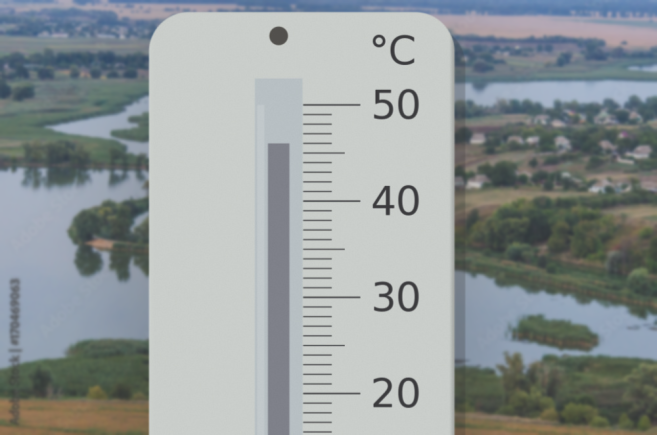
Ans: {"value": 46, "unit": "°C"}
